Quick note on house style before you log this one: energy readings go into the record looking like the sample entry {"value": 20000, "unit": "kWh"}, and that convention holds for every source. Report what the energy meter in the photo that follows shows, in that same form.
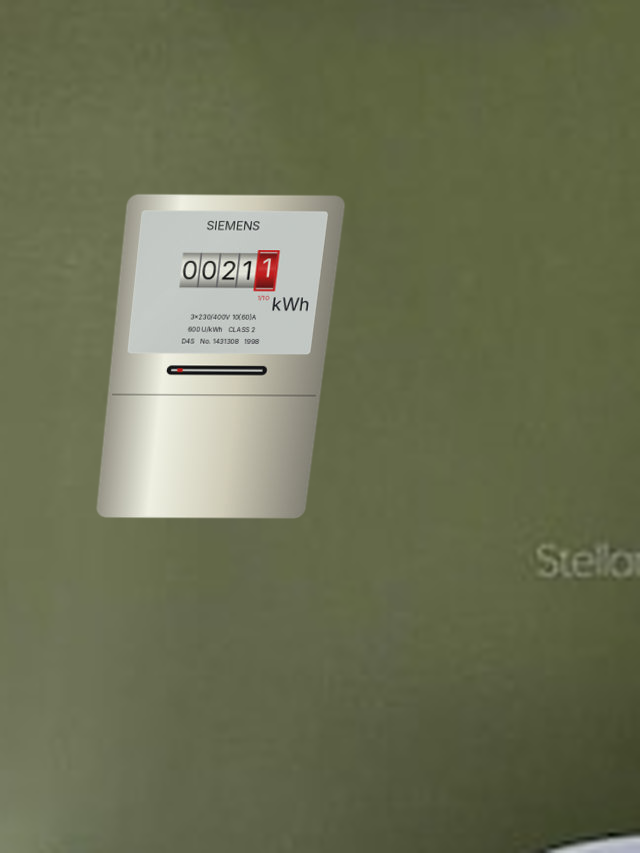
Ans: {"value": 21.1, "unit": "kWh"}
